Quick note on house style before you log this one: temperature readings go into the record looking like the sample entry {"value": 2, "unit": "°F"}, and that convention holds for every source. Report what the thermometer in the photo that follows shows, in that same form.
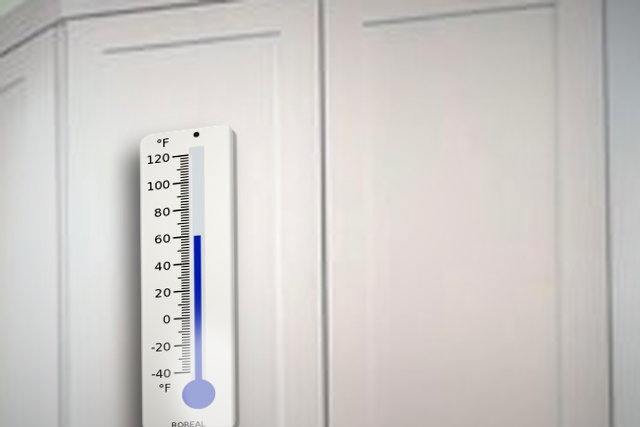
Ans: {"value": 60, "unit": "°F"}
